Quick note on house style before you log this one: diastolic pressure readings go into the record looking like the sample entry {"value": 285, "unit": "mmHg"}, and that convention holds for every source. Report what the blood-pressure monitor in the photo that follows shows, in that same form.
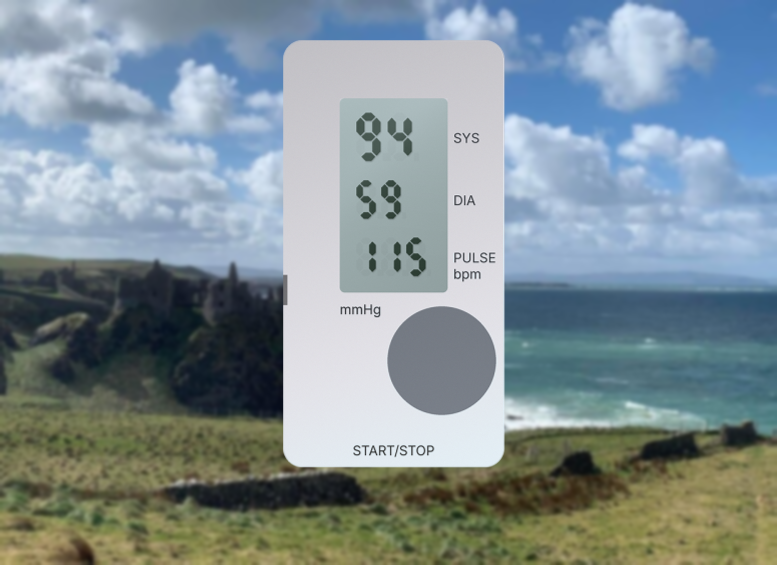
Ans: {"value": 59, "unit": "mmHg"}
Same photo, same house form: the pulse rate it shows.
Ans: {"value": 115, "unit": "bpm"}
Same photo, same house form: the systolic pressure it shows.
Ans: {"value": 94, "unit": "mmHg"}
